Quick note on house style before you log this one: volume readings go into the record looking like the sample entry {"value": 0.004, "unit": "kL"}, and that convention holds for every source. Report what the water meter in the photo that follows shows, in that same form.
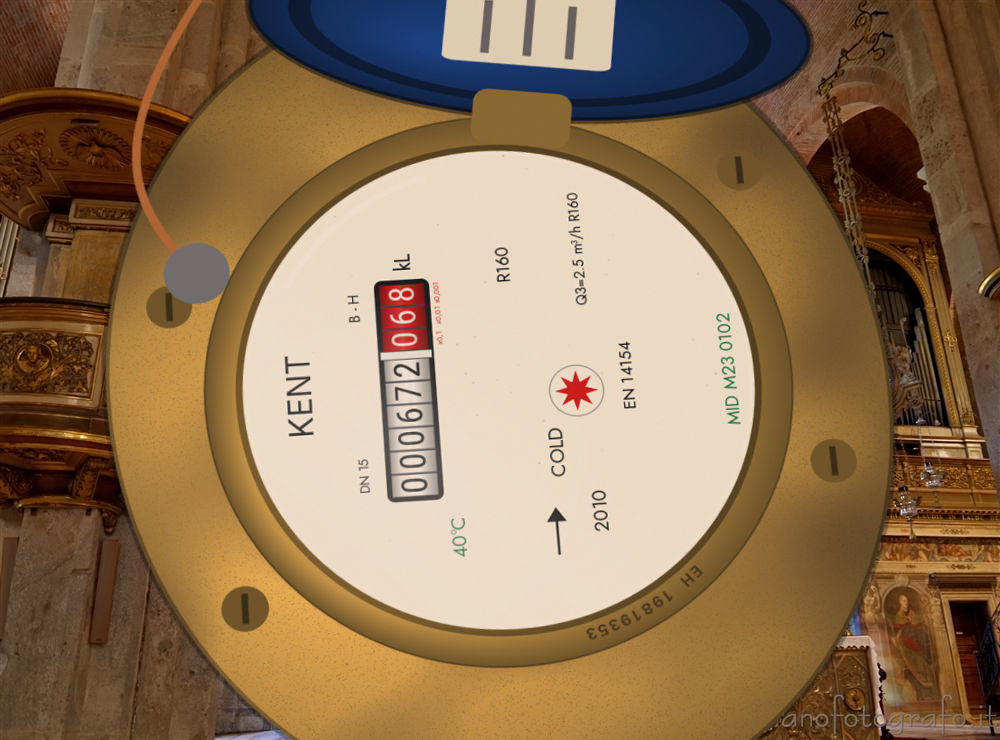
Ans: {"value": 672.068, "unit": "kL"}
